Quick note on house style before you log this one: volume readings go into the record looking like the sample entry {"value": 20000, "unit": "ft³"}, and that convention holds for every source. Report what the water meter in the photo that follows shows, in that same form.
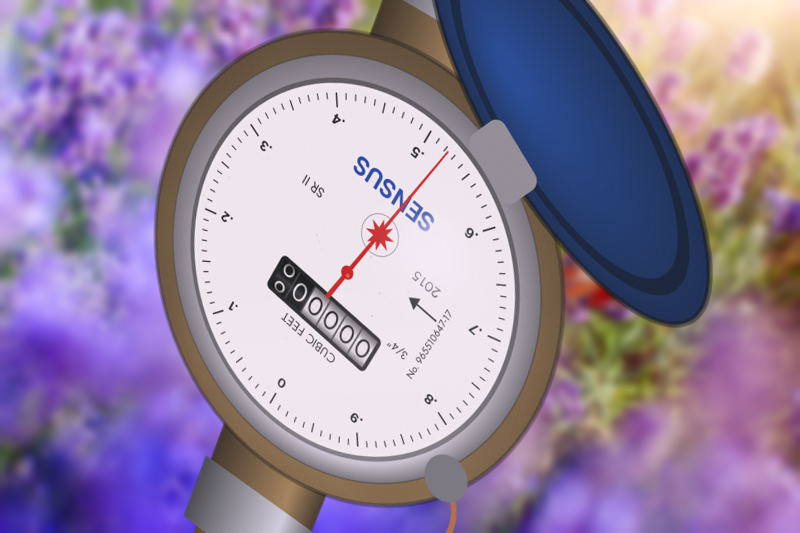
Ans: {"value": 8.52, "unit": "ft³"}
